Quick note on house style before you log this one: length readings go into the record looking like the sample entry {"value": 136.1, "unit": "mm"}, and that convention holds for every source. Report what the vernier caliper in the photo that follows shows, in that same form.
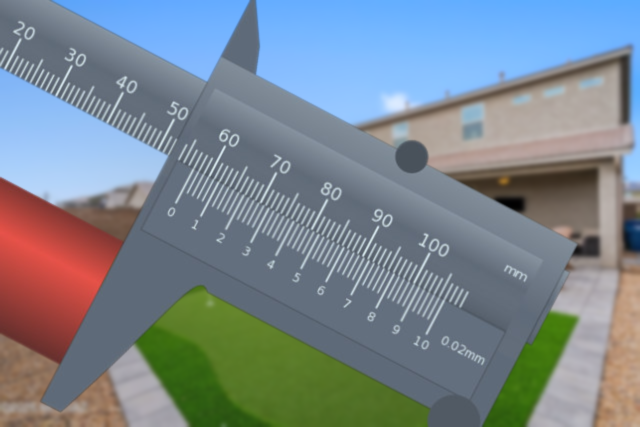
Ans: {"value": 57.0, "unit": "mm"}
